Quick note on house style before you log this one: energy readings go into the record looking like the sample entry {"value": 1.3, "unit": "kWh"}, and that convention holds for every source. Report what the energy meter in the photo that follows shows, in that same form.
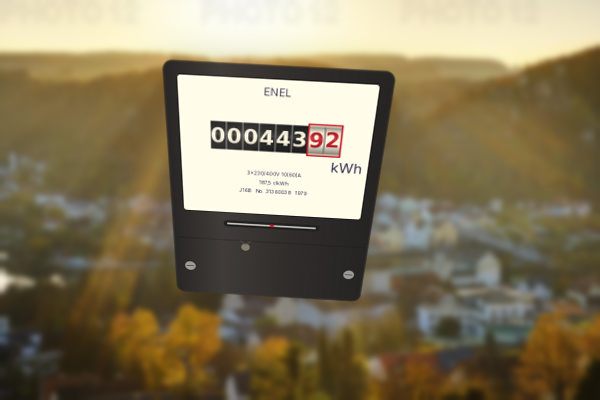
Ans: {"value": 443.92, "unit": "kWh"}
